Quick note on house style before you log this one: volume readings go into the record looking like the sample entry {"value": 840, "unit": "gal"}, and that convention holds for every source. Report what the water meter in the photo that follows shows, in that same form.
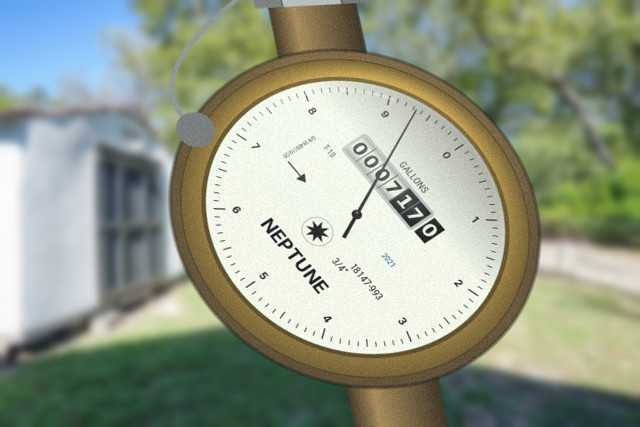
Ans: {"value": 7169.3, "unit": "gal"}
